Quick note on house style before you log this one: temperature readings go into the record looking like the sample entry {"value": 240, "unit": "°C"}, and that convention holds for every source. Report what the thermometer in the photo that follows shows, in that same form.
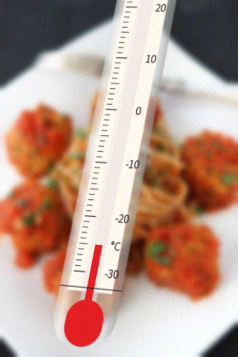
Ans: {"value": -25, "unit": "°C"}
